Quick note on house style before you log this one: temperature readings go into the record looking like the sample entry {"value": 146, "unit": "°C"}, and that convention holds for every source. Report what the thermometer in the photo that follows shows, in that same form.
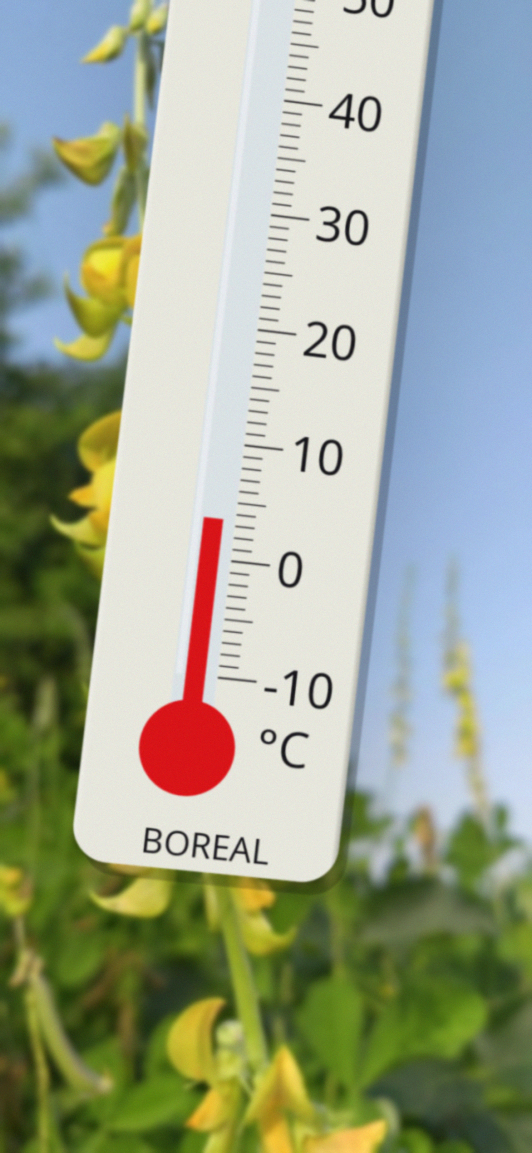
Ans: {"value": 3.5, "unit": "°C"}
